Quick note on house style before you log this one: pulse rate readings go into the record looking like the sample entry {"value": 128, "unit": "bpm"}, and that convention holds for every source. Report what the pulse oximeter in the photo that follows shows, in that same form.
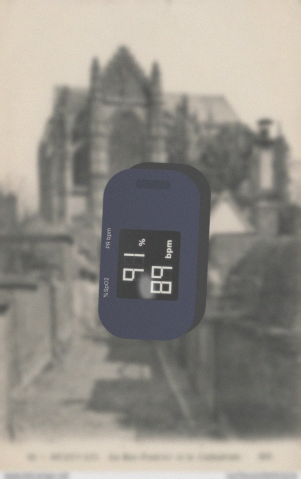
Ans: {"value": 89, "unit": "bpm"}
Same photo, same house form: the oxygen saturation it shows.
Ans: {"value": 91, "unit": "%"}
